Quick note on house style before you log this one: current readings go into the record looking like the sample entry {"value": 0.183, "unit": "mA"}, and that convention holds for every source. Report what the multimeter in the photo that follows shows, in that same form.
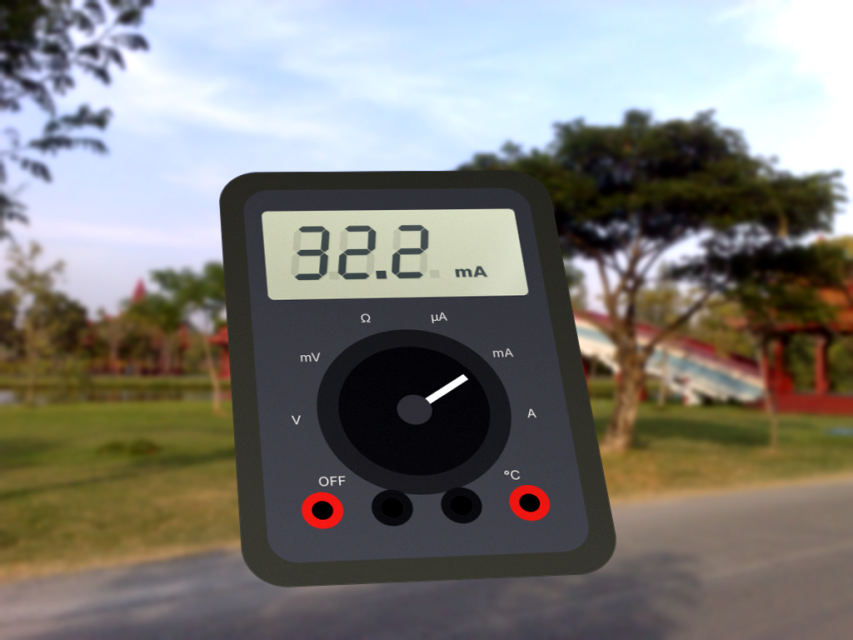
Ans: {"value": 32.2, "unit": "mA"}
